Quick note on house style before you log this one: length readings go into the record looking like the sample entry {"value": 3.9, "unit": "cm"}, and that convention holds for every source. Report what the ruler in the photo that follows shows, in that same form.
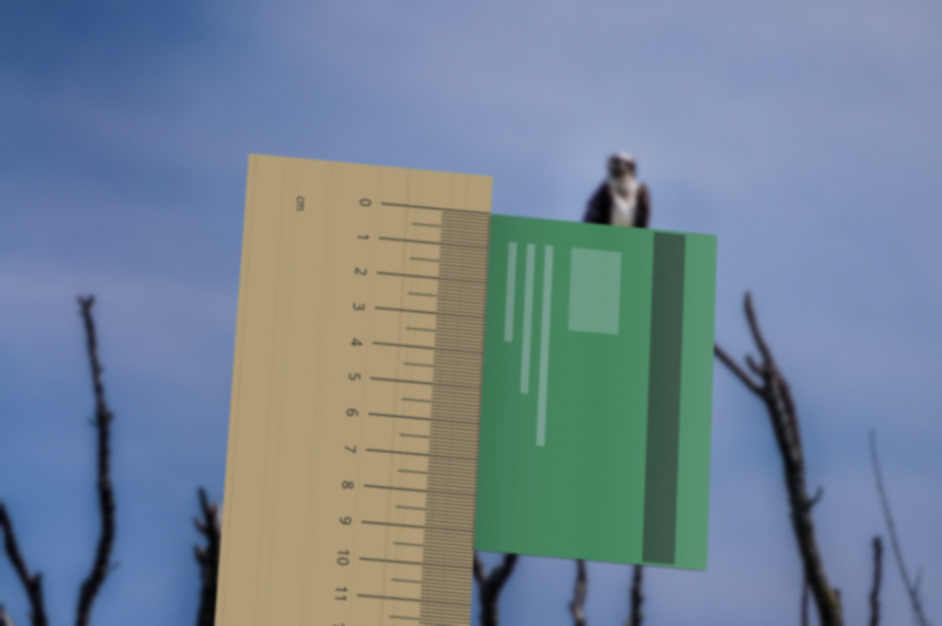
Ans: {"value": 9.5, "unit": "cm"}
